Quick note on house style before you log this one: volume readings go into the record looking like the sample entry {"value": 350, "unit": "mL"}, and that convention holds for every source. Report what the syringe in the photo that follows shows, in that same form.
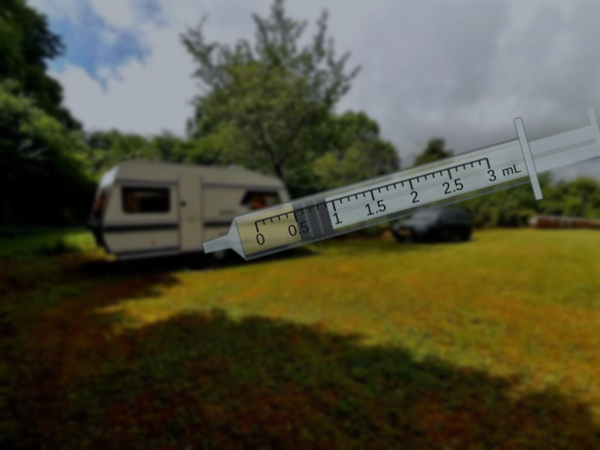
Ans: {"value": 0.5, "unit": "mL"}
